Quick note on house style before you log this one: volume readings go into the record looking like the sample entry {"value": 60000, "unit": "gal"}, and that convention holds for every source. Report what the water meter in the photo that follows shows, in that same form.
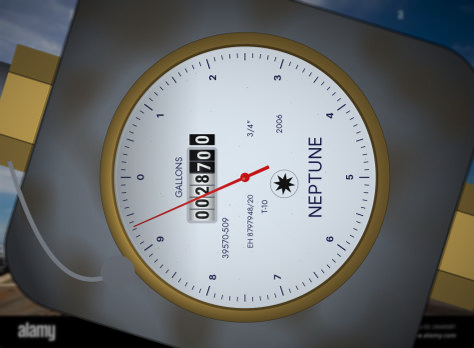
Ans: {"value": 28699.3, "unit": "gal"}
